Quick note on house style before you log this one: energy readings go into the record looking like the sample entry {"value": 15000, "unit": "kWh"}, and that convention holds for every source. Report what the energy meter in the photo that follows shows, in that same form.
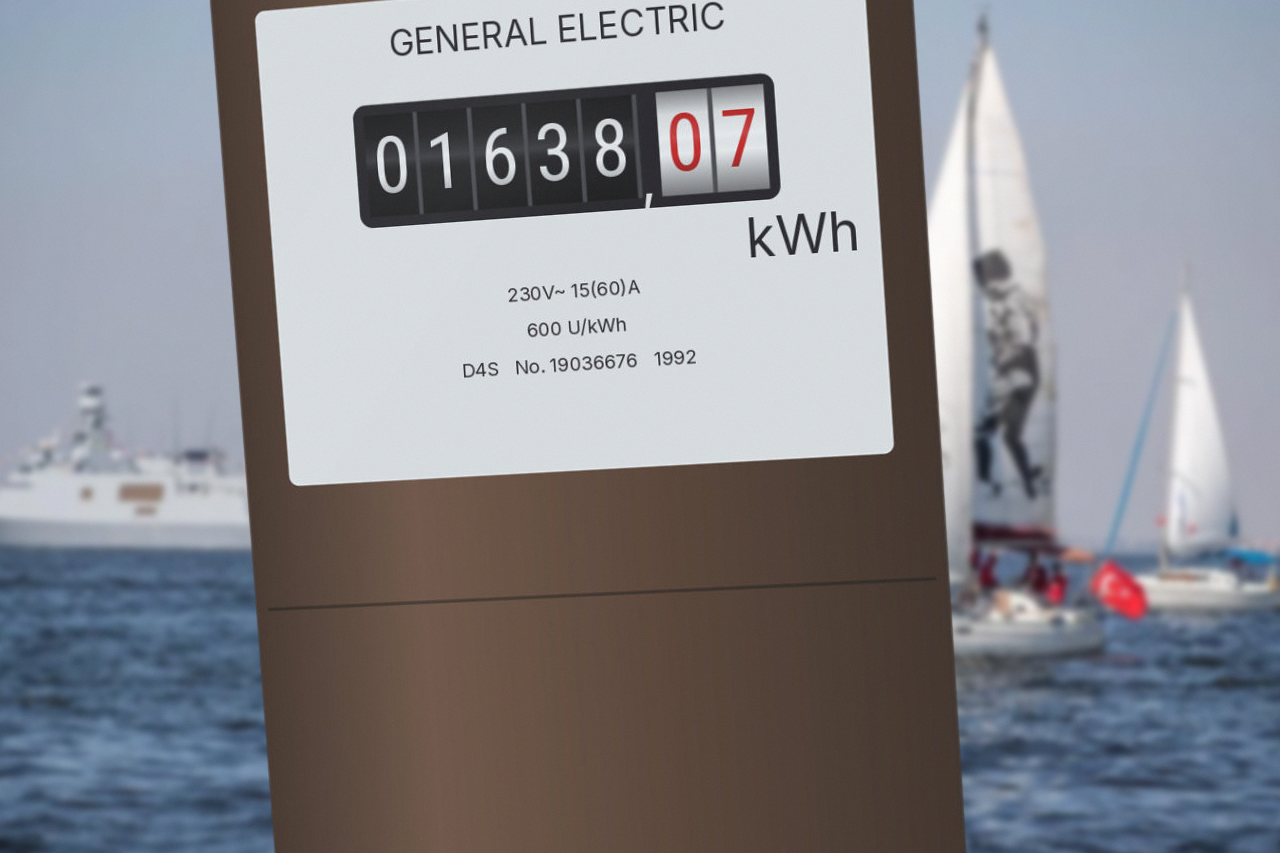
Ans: {"value": 1638.07, "unit": "kWh"}
